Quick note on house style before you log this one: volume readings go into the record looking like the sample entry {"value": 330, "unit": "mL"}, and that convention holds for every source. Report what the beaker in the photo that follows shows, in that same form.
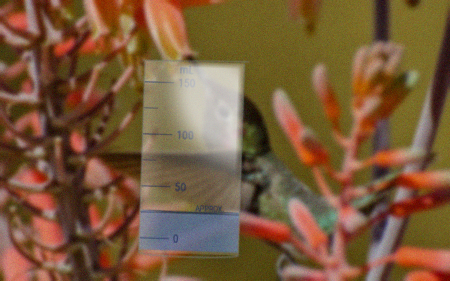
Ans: {"value": 25, "unit": "mL"}
